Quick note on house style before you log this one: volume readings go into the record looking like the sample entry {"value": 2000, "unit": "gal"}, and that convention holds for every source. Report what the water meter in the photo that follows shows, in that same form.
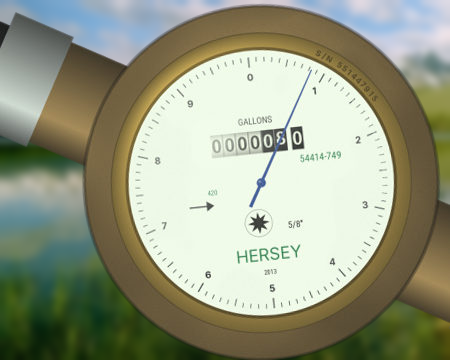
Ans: {"value": 80.8, "unit": "gal"}
